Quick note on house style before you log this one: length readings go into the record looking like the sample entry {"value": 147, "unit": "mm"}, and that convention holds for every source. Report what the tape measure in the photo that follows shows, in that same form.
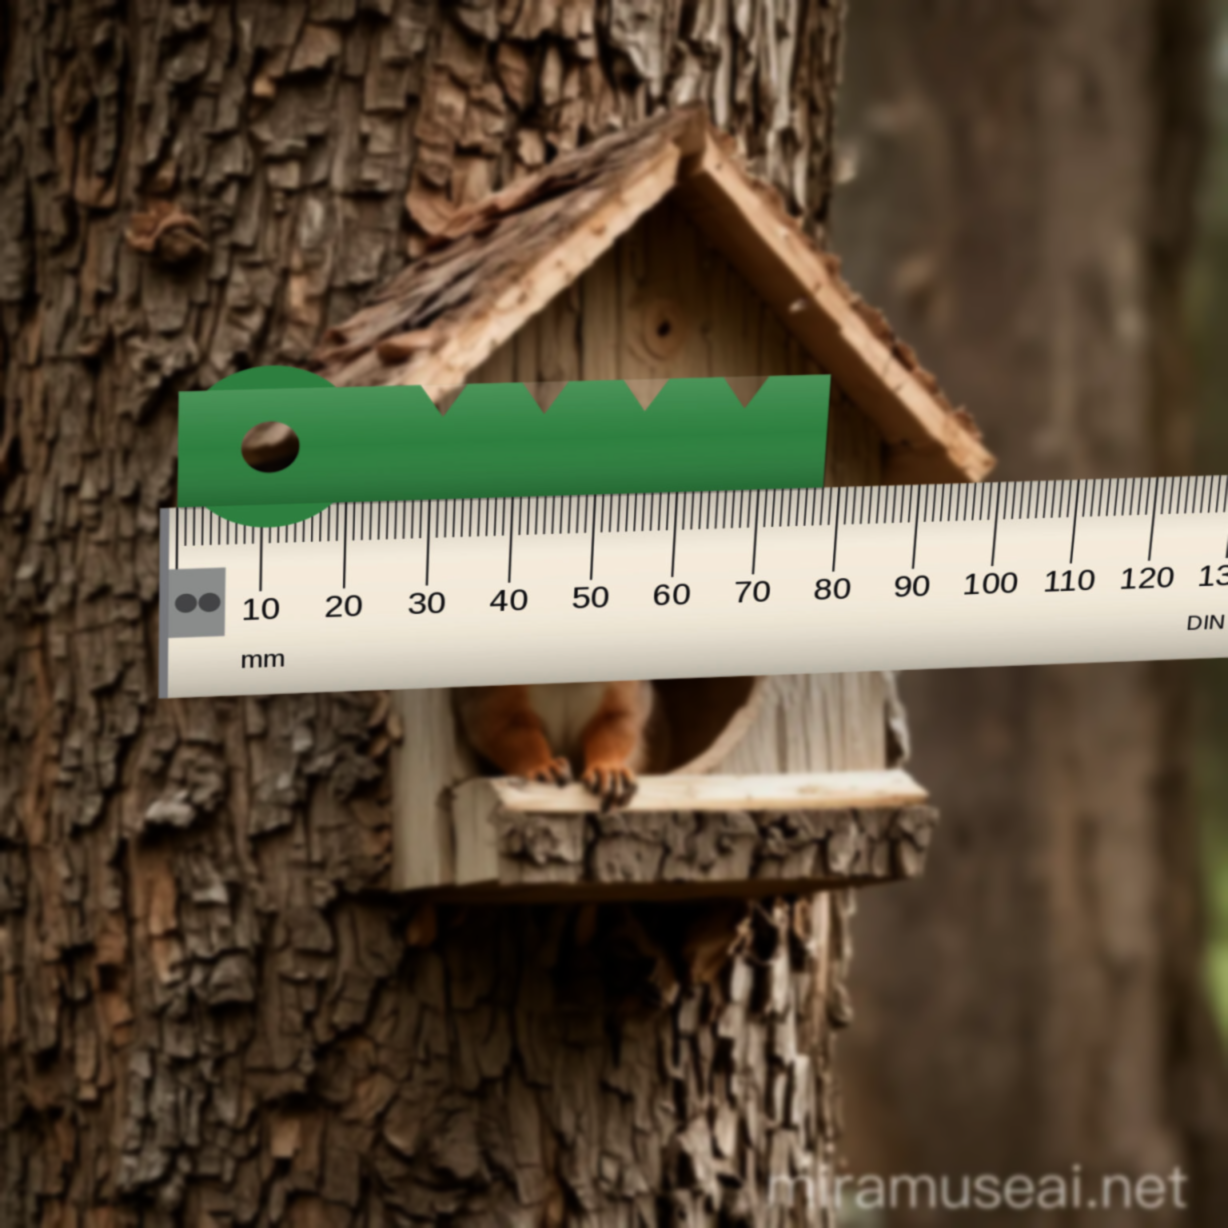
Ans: {"value": 78, "unit": "mm"}
